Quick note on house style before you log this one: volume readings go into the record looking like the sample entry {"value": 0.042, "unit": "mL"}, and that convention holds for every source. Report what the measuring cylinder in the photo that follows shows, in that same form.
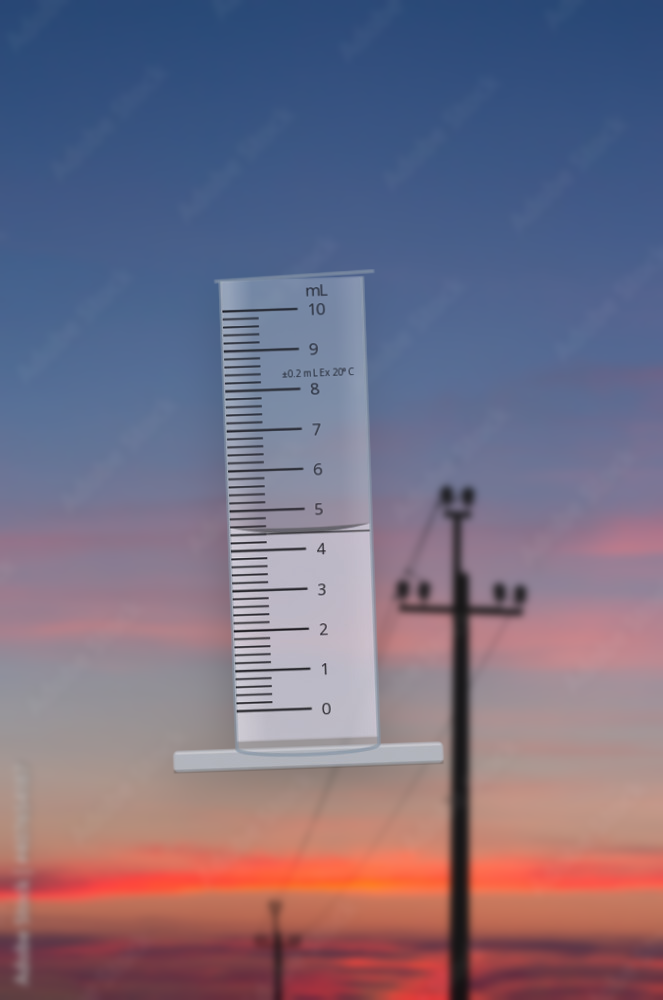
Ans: {"value": 4.4, "unit": "mL"}
